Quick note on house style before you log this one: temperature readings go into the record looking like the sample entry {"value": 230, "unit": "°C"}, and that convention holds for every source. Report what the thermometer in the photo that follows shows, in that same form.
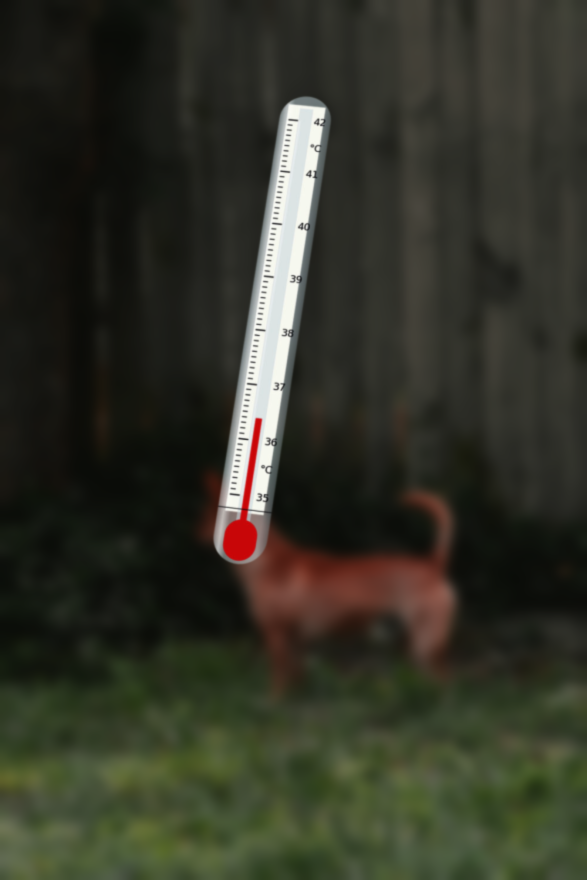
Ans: {"value": 36.4, "unit": "°C"}
